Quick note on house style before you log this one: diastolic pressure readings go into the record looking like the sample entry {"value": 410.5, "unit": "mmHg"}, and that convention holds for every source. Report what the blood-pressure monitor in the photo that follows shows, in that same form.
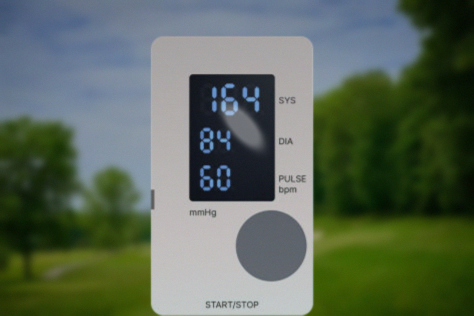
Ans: {"value": 84, "unit": "mmHg"}
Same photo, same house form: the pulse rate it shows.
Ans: {"value": 60, "unit": "bpm"}
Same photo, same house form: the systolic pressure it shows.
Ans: {"value": 164, "unit": "mmHg"}
